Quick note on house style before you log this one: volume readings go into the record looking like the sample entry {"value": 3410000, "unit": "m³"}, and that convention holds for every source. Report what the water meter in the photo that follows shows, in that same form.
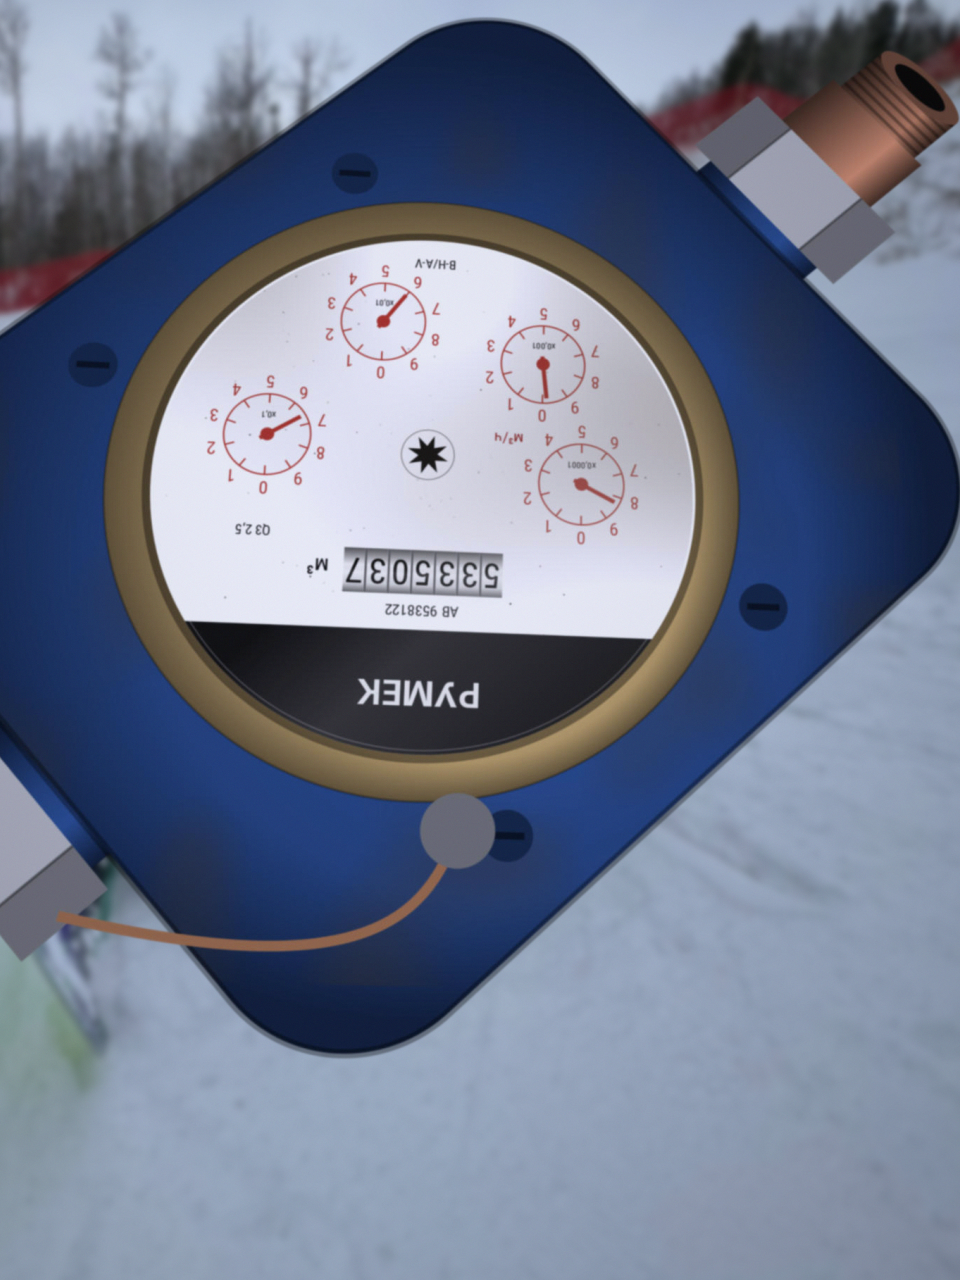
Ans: {"value": 5335037.6598, "unit": "m³"}
